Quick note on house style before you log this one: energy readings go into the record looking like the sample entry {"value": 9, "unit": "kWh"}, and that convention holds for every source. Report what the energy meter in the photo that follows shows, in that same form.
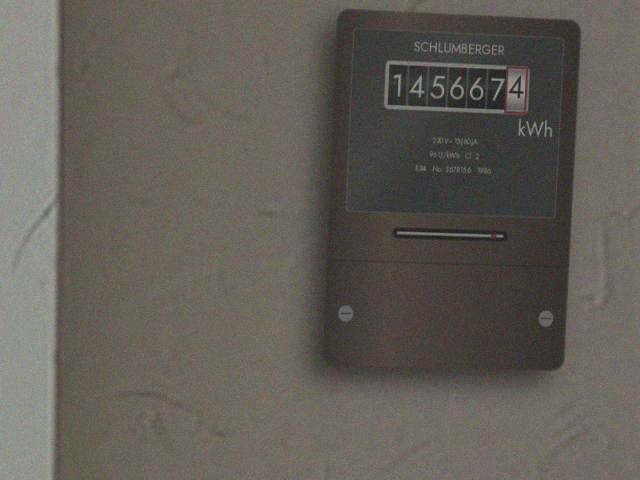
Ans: {"value": 145667.4, "unit": "kWh"}
